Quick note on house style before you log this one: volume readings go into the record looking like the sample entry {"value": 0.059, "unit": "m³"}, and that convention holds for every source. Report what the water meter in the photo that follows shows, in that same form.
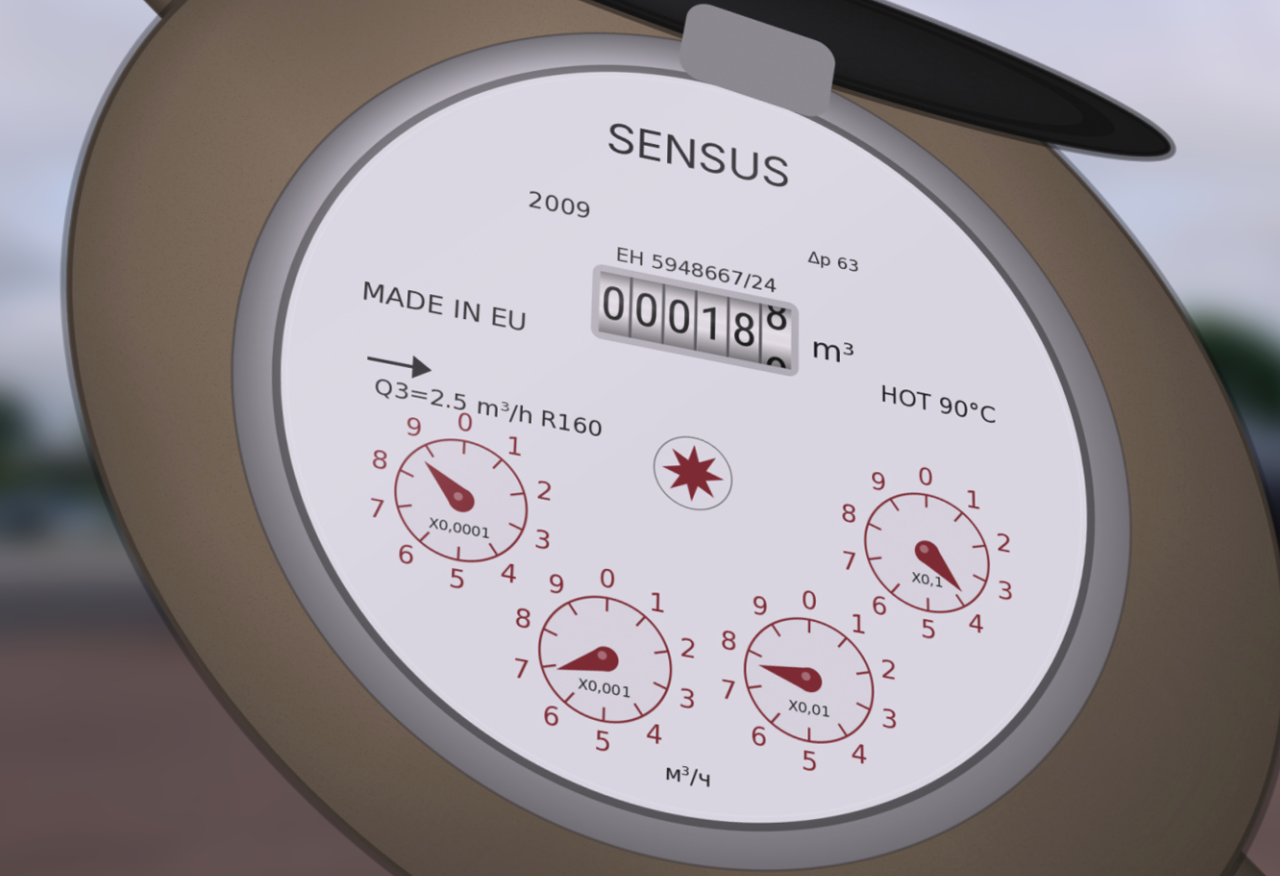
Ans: {"value": 188.3768, "unit": "m³"}
